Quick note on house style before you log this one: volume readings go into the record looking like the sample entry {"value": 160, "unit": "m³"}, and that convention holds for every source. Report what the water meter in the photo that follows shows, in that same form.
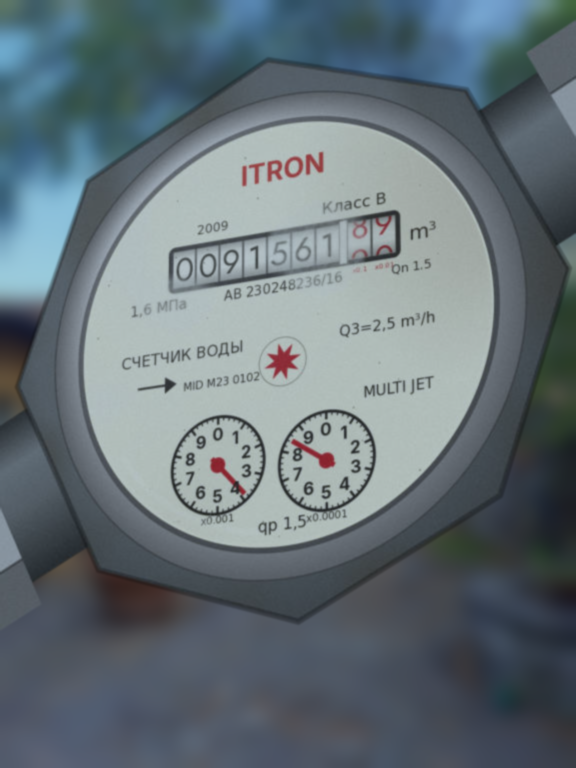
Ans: {"value": 91561.8938, "unit": "m³"}
